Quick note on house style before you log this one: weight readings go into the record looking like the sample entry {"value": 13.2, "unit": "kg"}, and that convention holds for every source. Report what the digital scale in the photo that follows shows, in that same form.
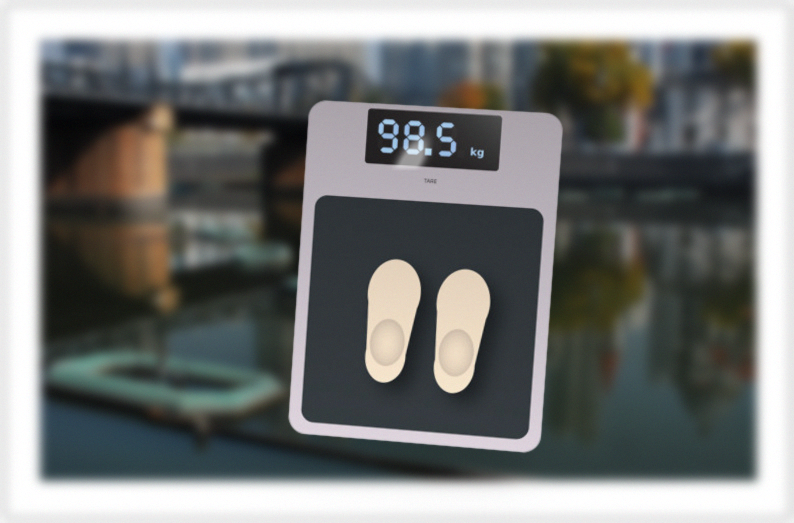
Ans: {"value": 98.5, "unit": "kg"}
